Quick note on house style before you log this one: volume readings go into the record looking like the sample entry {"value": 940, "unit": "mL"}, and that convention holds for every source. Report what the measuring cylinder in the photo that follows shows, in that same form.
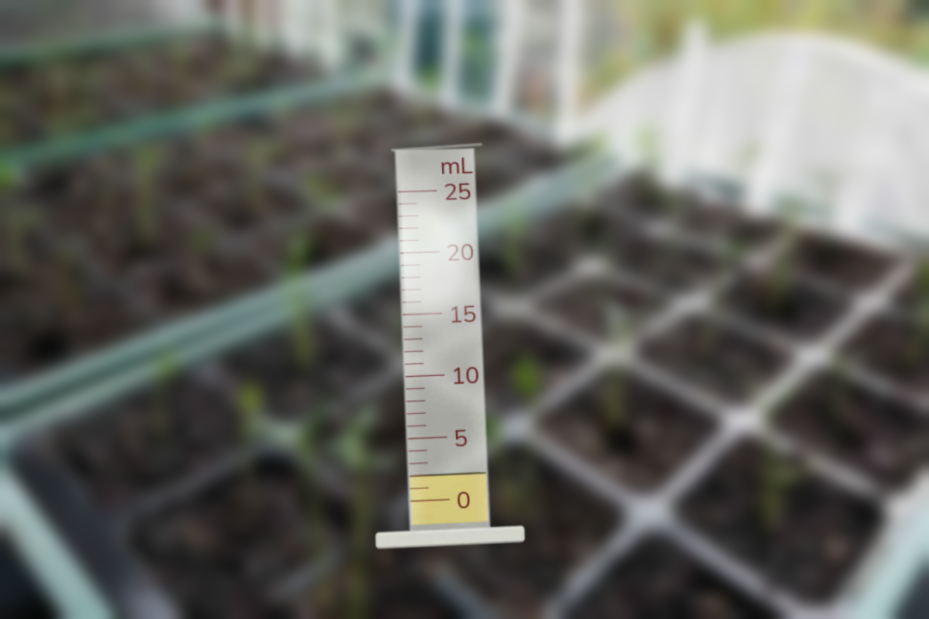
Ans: {"value": 2, "unit": "mL"}
